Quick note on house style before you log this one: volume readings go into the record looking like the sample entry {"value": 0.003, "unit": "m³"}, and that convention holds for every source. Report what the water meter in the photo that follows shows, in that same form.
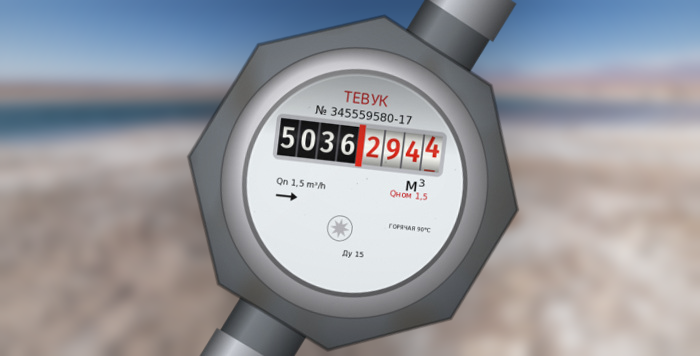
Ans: {"value": 5036.2944, "unit": "m³"}
